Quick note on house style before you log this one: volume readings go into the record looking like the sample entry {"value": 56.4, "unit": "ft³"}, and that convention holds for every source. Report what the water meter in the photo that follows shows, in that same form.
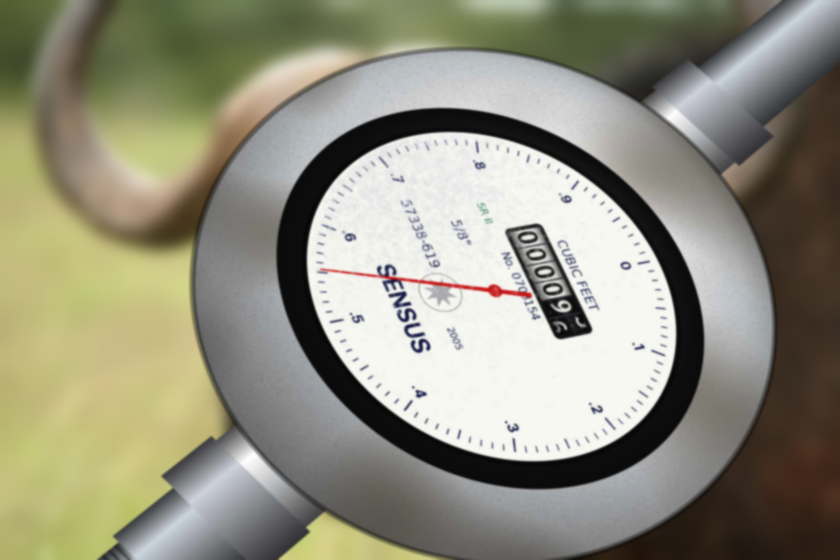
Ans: {"value": 95.55, "unit": "ft³"}
